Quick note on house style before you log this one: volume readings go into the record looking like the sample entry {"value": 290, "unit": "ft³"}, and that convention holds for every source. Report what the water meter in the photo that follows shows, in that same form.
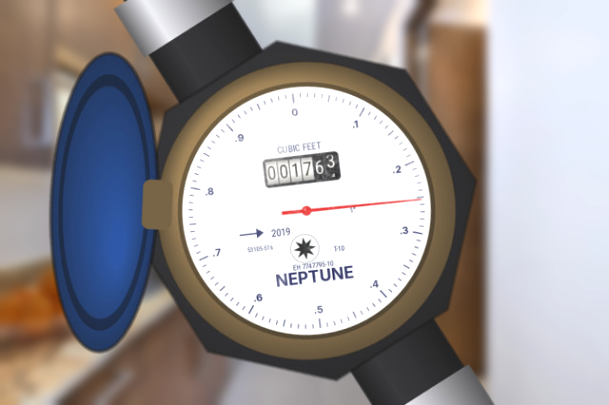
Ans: {"value": 1763.25, "unit": "ft³"}
